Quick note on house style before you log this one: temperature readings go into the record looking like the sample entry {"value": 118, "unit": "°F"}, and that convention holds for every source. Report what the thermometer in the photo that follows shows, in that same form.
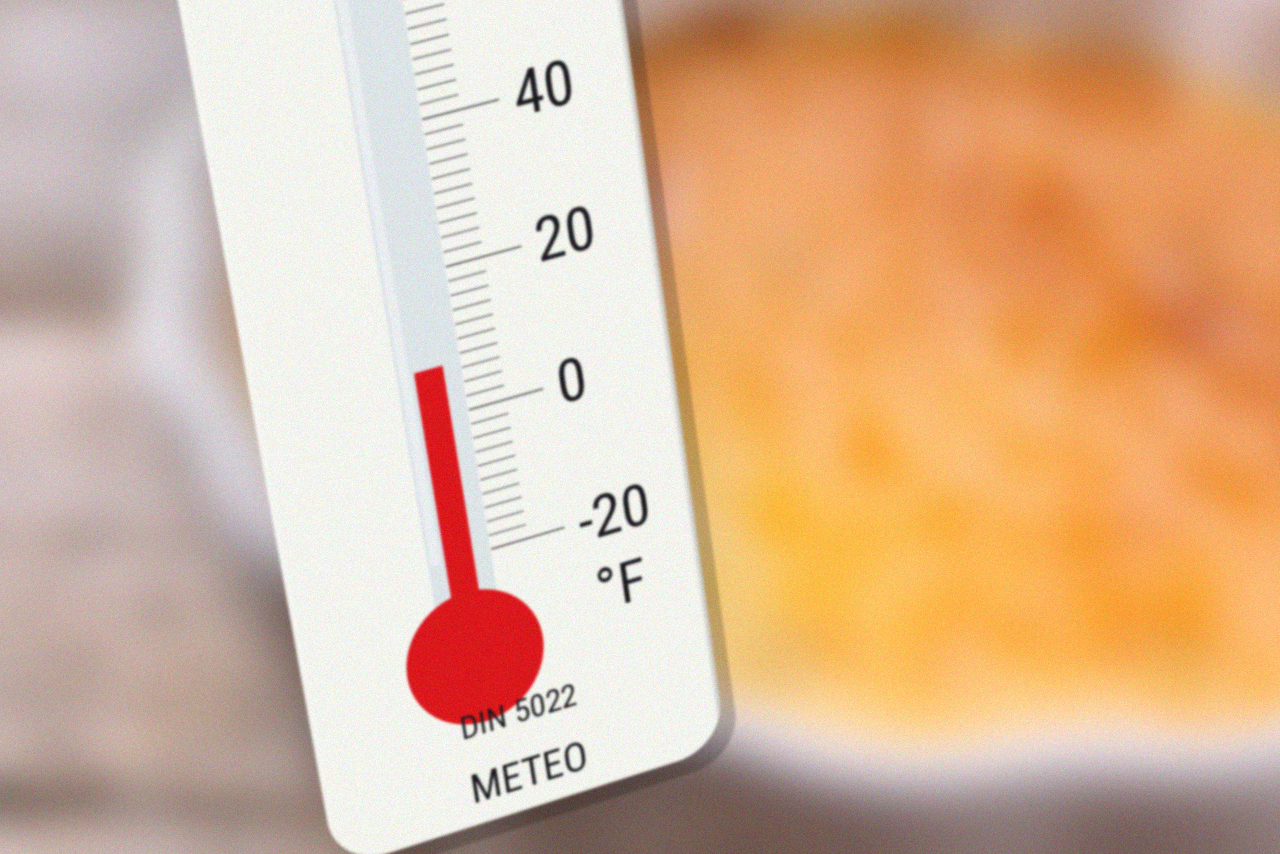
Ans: {"value": 7, "unit": "°F"}
